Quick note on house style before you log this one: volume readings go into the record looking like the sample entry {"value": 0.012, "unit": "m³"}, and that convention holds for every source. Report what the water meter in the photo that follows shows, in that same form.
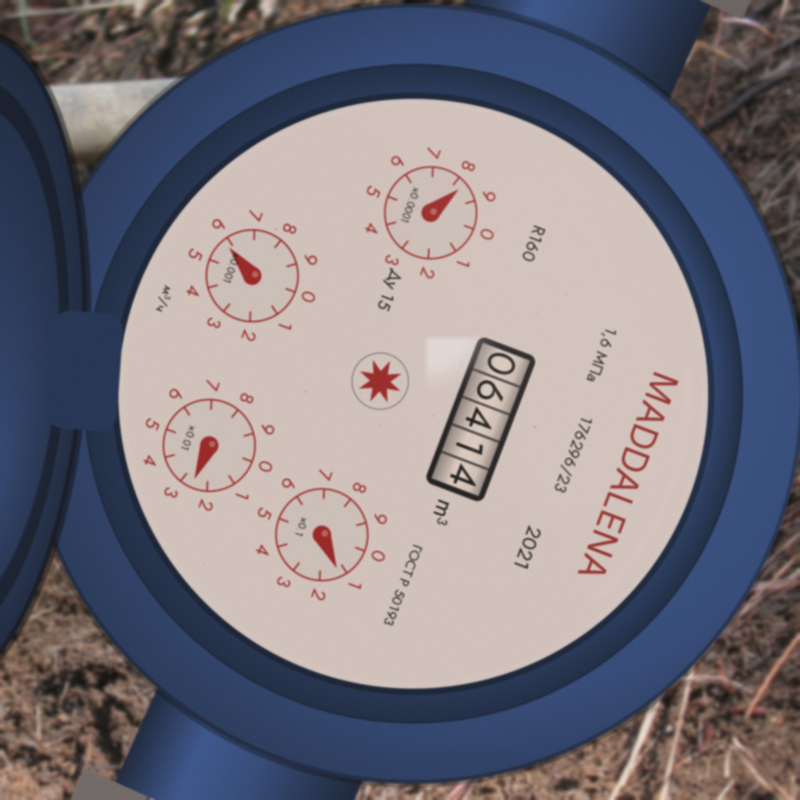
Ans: {"value": 6414.1258, "unit": "m³"}
